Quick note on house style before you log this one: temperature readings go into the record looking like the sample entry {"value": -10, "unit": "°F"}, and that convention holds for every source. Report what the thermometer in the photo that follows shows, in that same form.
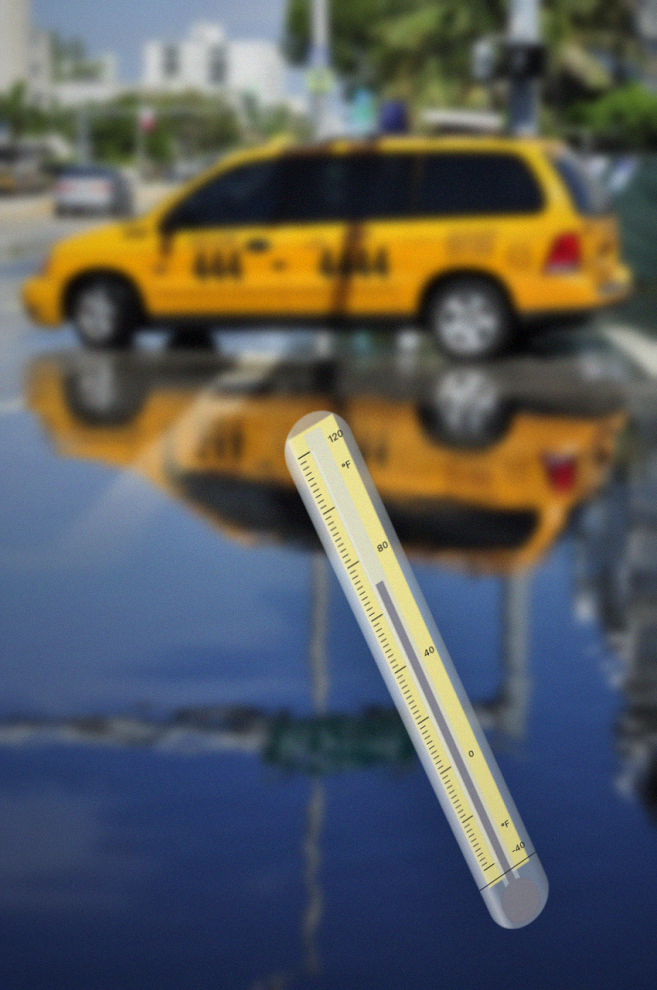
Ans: {"value": 70, "unit": "°F"}
